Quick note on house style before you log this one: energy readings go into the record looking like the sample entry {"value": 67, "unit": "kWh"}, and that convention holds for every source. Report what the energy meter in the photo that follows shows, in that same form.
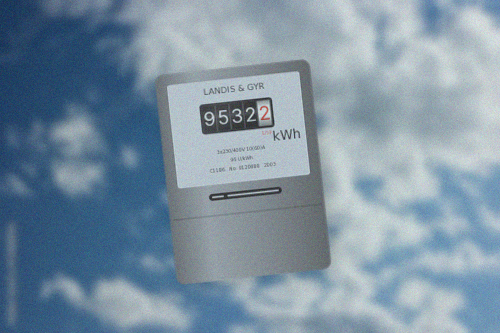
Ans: {"value": 9532.2, "unit": "kWh"}
